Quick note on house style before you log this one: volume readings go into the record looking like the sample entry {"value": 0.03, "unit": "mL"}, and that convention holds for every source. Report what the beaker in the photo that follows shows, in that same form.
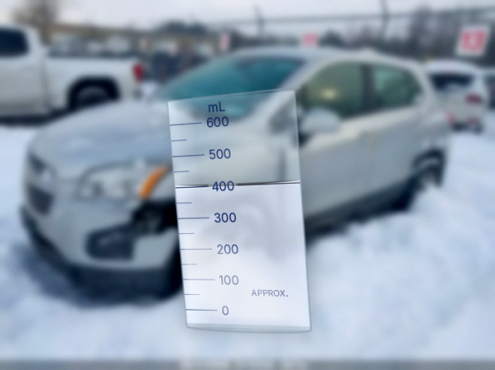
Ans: {"value": 400, "unit": "mL"}
